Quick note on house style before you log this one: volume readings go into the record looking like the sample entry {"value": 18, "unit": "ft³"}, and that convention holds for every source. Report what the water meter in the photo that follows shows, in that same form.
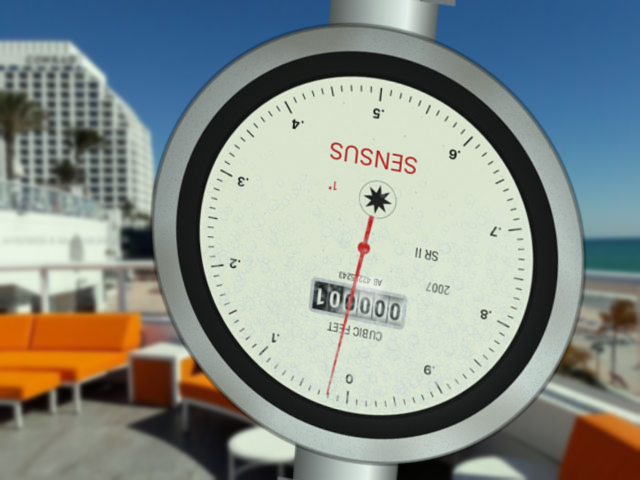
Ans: {"value": 1.02, "unit": "ft³"}
